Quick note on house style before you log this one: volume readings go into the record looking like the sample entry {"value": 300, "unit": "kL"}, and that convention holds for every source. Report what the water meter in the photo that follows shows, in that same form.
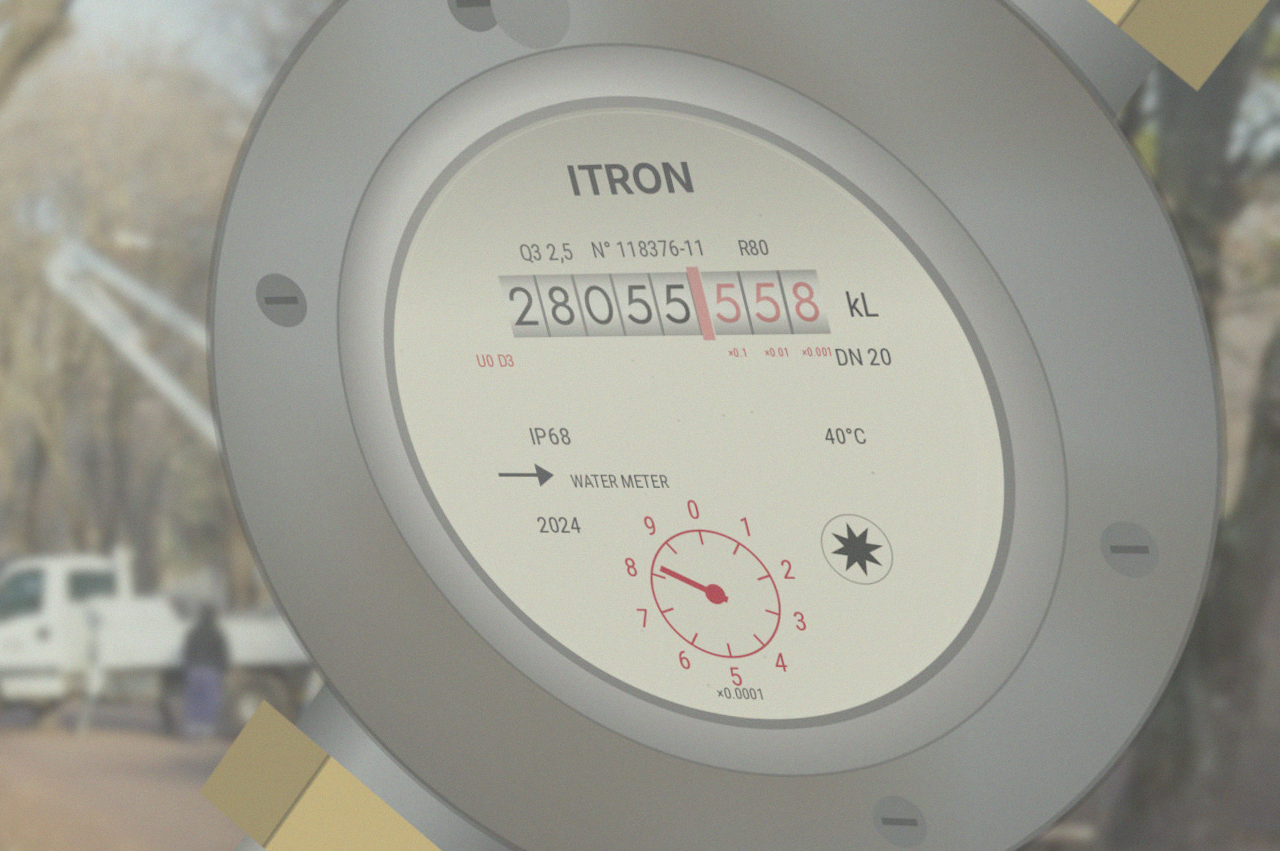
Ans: {"value": 28055.5588, "unit": "kL"}
